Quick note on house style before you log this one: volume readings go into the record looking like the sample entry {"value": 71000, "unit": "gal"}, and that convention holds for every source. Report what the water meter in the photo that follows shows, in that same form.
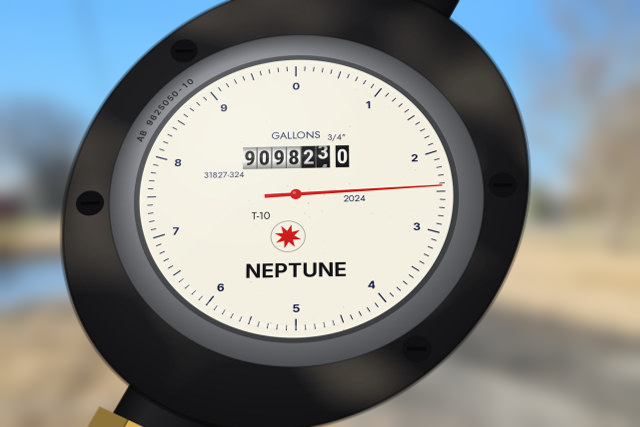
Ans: {"value": 9098232.4, "unit": "gal"}
